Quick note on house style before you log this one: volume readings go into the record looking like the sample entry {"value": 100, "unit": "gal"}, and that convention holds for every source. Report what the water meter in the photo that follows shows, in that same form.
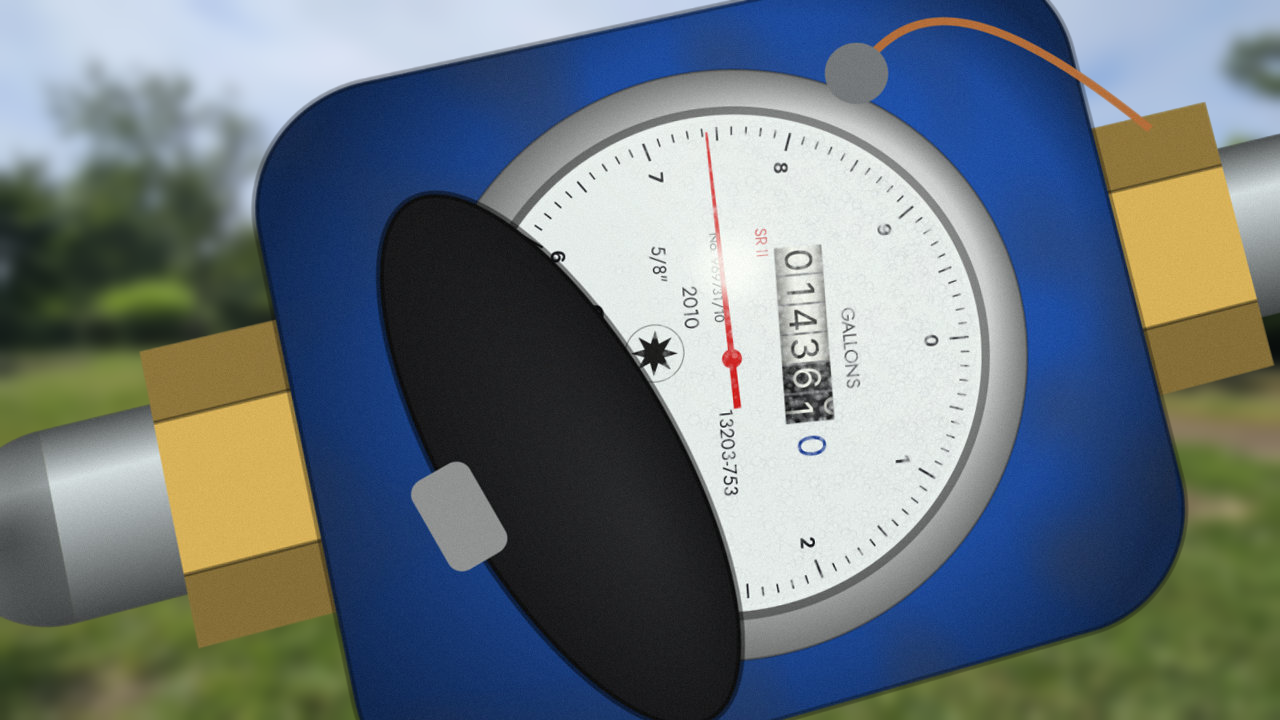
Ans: {"value": 143607.4, "unit": "gal"}
